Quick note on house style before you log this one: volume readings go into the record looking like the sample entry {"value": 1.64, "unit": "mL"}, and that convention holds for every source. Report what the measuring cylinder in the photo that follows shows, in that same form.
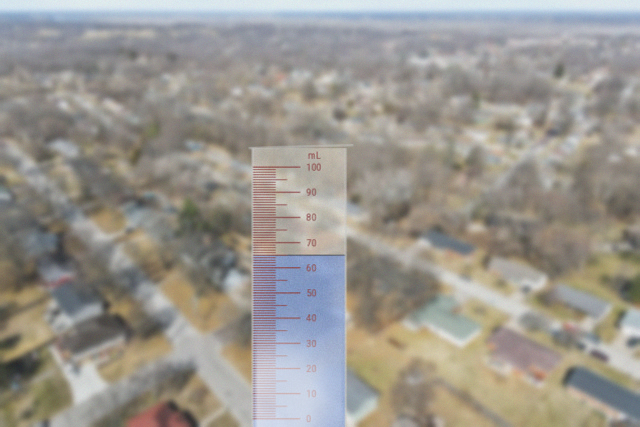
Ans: {"value": 65, "unit": "mL"}
